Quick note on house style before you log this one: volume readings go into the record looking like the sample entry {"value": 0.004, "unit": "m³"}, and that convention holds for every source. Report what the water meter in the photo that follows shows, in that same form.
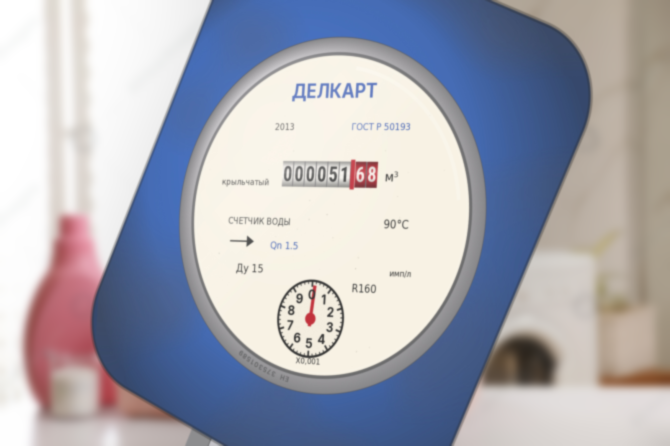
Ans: {"value": 51.680, "unit": "m³"}
